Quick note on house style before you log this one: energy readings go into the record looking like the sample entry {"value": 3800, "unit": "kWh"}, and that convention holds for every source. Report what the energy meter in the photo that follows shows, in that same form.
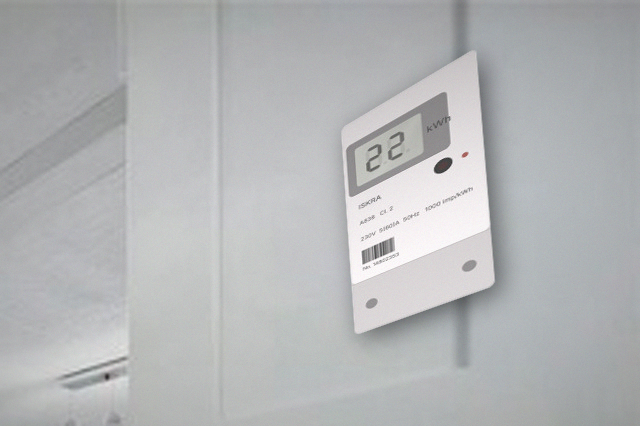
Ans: {"value": 22, "unit": "kWh"}
